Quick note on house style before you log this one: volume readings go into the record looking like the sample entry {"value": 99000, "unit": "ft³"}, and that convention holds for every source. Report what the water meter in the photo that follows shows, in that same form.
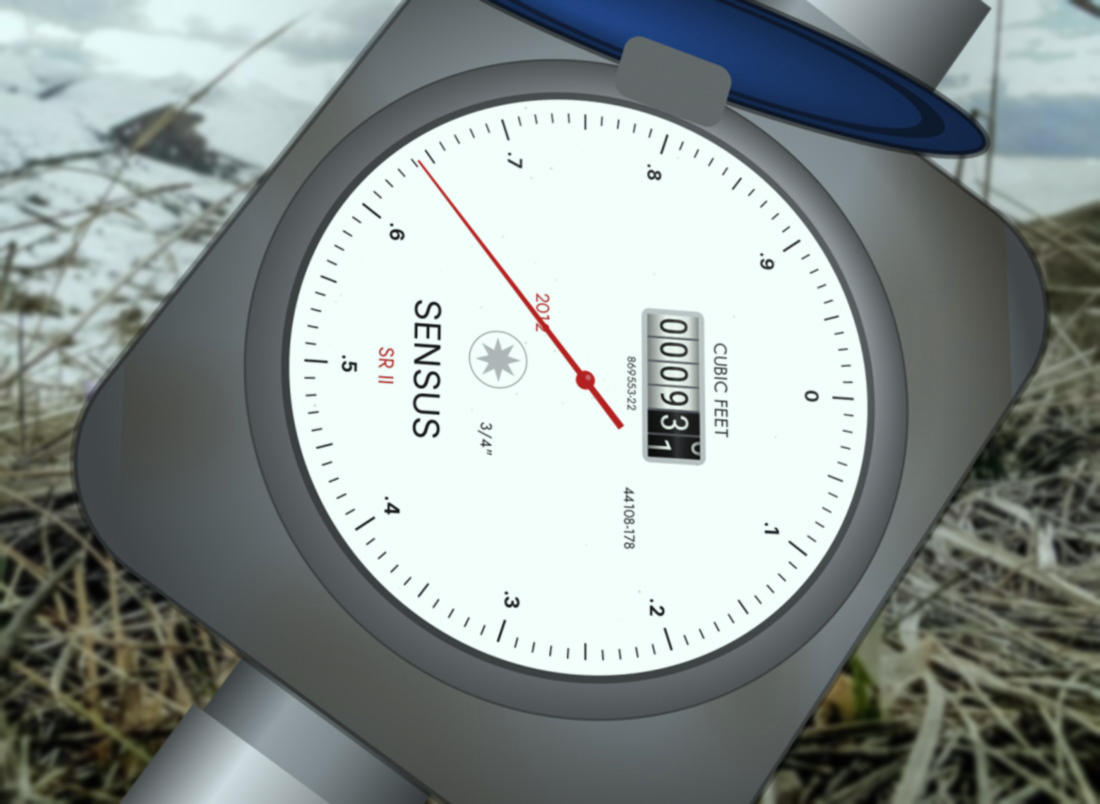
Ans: {"value": 930.64, "unit": "ft³"}
